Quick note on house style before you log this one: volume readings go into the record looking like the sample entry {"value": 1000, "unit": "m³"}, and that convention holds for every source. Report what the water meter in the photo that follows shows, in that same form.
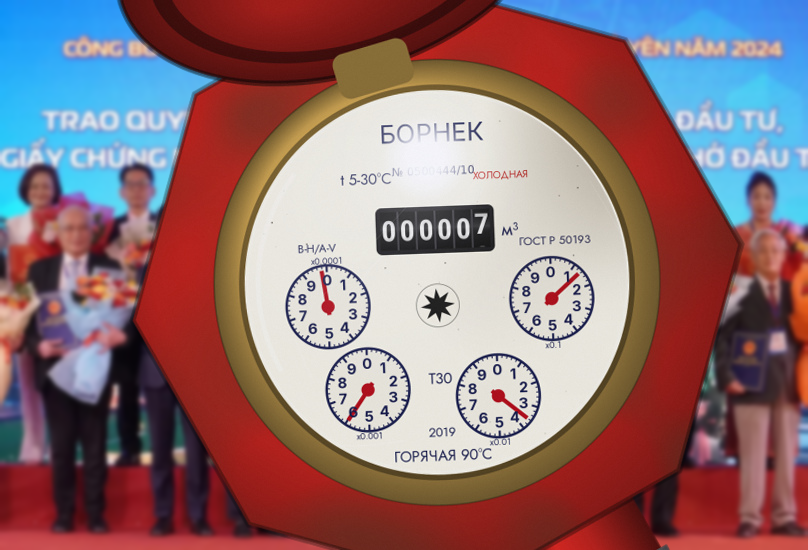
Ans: {"value": 7.1359, "unit": "m³"}
